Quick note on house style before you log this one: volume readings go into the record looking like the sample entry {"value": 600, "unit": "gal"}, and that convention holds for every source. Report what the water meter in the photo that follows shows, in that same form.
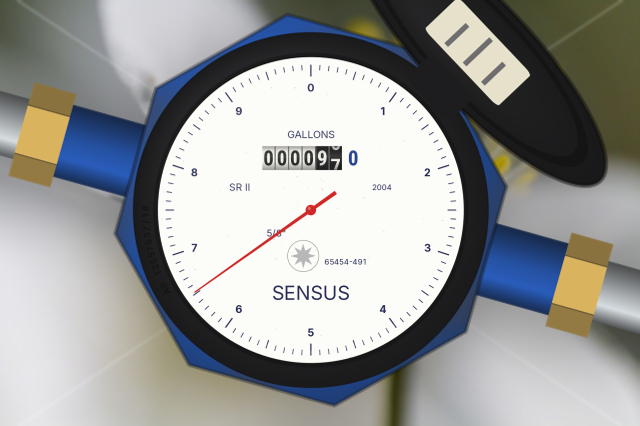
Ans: {"value": 966.5, "unit": "gal"}
